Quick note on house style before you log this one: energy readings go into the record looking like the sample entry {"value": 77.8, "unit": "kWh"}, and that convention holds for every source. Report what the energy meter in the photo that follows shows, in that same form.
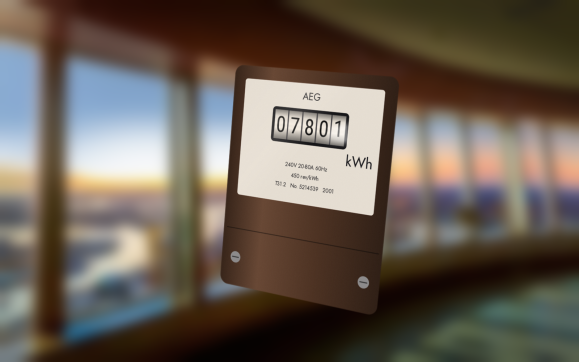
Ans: {"value": 7801, "unit": "kWh"}
